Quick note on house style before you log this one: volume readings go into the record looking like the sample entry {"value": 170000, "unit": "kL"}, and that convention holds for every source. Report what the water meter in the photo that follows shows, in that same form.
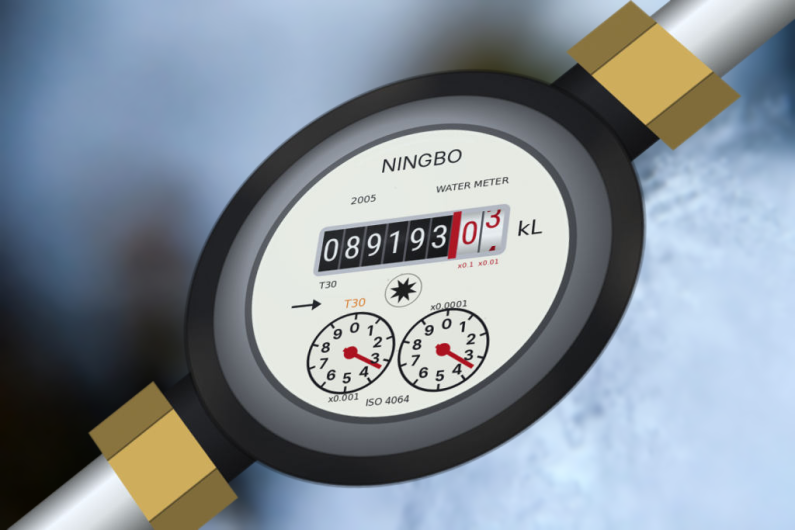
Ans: {"value": 89193.0333, "unit": "kL"}
